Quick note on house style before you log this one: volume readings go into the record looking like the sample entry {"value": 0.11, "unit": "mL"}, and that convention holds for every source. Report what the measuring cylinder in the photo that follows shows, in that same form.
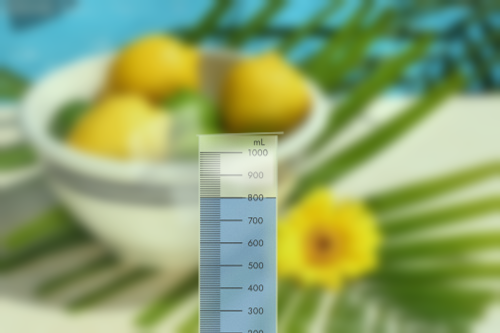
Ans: {"value": 800, "unit": "mL"}
